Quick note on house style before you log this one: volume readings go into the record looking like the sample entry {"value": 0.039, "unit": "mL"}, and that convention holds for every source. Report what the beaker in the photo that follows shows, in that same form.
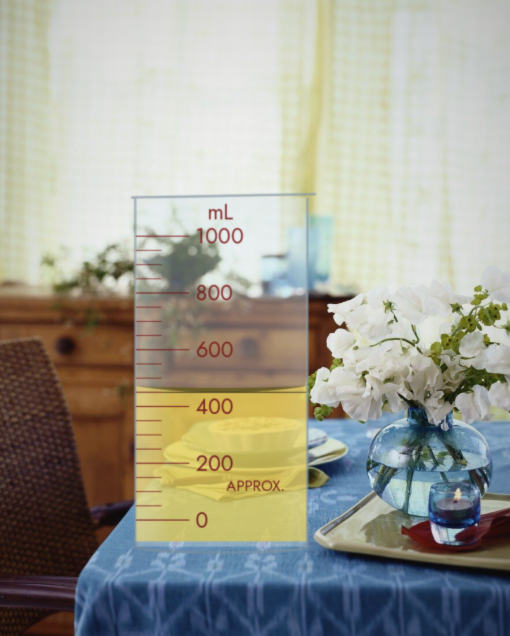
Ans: {"value": 450, "unit": "mL"}
